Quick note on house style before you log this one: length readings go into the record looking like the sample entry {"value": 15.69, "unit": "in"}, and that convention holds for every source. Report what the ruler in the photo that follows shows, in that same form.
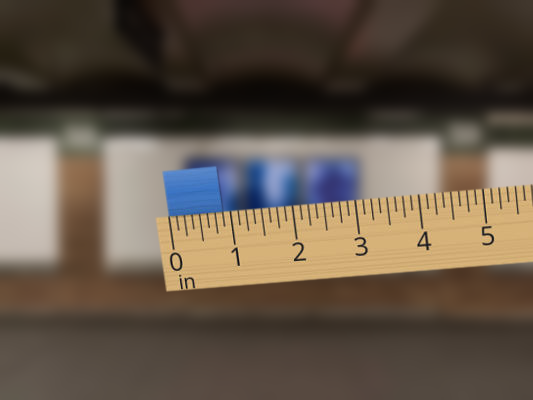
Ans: {"value": 0.875, "unit": "in"}
